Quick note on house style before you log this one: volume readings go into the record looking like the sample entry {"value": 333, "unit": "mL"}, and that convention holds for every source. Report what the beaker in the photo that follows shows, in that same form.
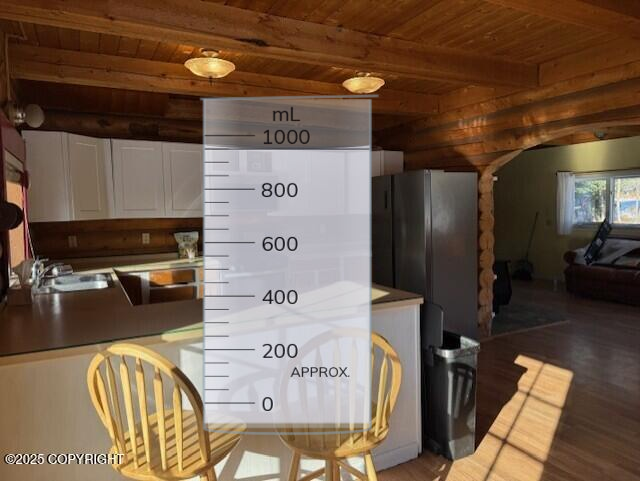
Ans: {"value": 950, "unit": "mL"}
